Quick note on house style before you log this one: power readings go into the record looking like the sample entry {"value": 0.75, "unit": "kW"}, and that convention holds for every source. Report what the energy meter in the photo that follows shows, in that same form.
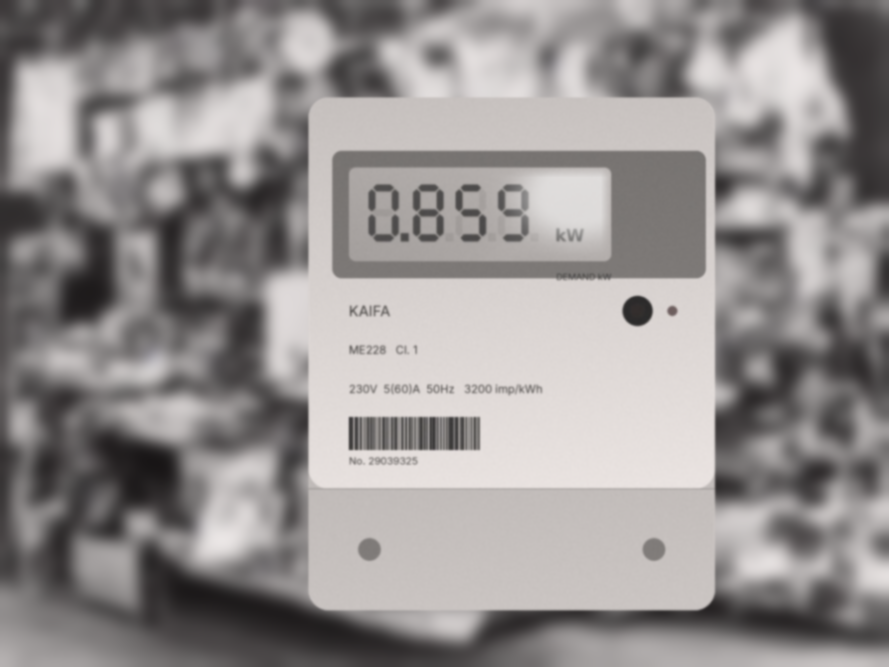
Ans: {"value": 0.859, "unit": "kW"}
